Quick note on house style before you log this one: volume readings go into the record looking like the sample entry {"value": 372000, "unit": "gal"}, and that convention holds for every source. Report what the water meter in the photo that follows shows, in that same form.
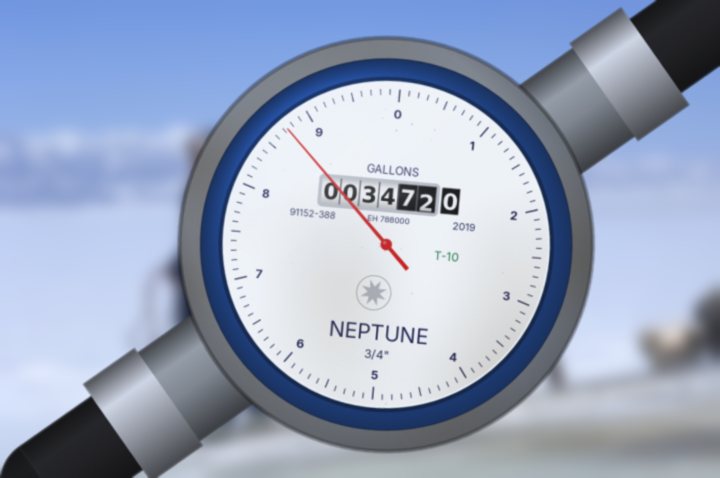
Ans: {"value": 34718.7, "unit": "gal"}
